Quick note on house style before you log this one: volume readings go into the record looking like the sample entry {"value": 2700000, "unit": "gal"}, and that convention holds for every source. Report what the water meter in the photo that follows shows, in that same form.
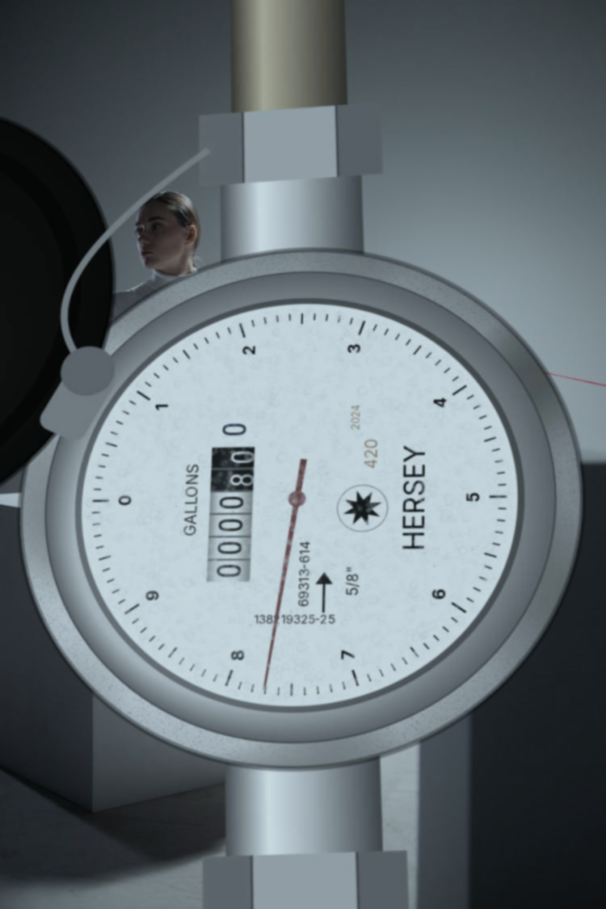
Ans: {"value": 797.7, "unit": "gal"}
